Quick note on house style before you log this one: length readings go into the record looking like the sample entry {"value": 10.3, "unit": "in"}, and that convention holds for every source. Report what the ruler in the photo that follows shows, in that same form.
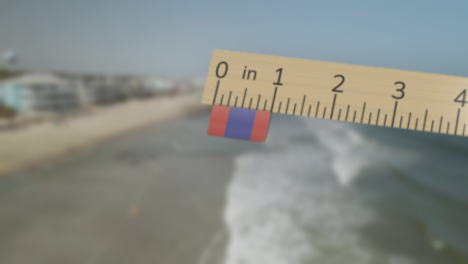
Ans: {"value": 1, "unit": "in"}
